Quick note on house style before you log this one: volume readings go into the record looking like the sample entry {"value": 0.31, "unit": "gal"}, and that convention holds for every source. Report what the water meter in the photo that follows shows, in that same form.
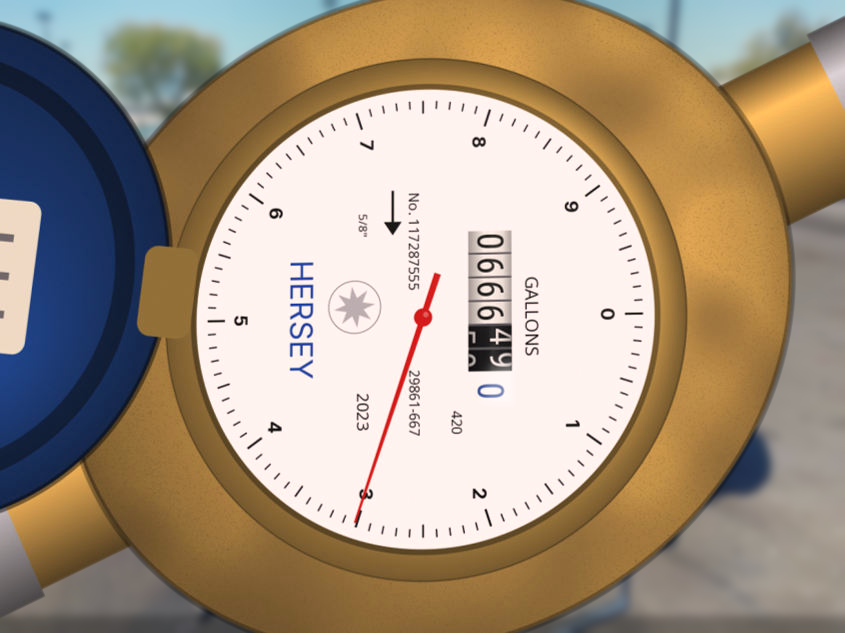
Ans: {"value": 666493.0, "unit": "gal"}
